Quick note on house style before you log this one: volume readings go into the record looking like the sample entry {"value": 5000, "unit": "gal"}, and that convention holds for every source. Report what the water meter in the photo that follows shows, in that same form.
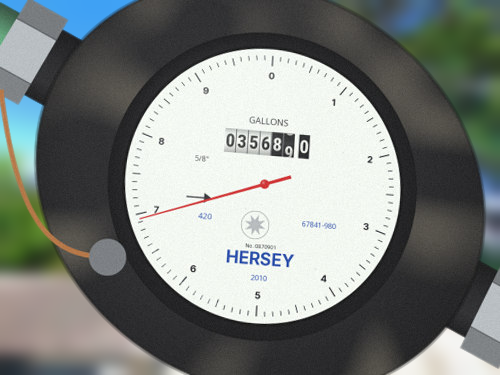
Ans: {"value": 356886.9, "unit": "gal"}
